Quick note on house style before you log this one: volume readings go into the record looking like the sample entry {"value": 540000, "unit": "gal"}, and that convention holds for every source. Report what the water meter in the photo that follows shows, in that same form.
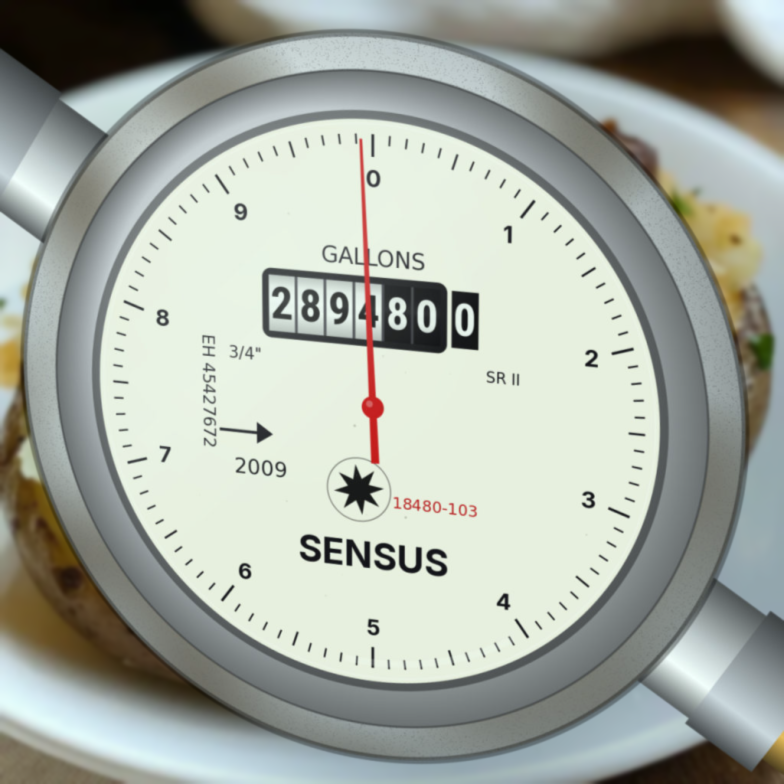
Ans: {"value": 2894799.9, "unit": "gal"}
